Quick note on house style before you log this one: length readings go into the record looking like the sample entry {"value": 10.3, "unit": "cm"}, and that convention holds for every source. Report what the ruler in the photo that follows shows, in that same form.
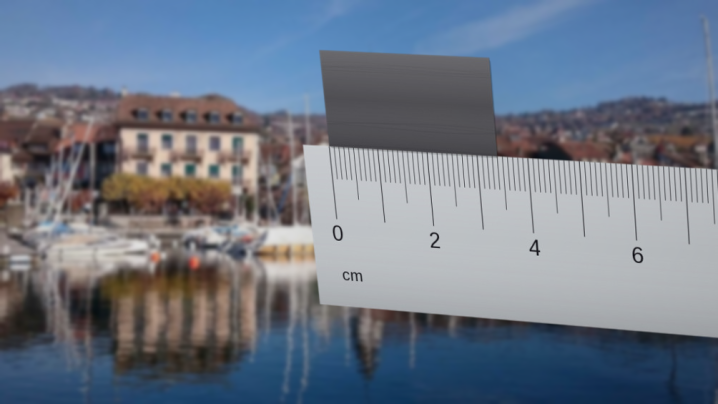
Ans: {"value": 3.4, "unit": "cm"}
